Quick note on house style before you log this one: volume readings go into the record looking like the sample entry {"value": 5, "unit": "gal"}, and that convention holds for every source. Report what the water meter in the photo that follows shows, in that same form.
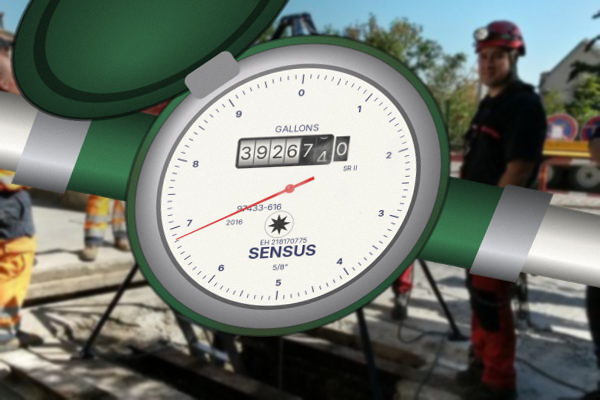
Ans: {"value": 3926736.8, "unit": "gal"}
